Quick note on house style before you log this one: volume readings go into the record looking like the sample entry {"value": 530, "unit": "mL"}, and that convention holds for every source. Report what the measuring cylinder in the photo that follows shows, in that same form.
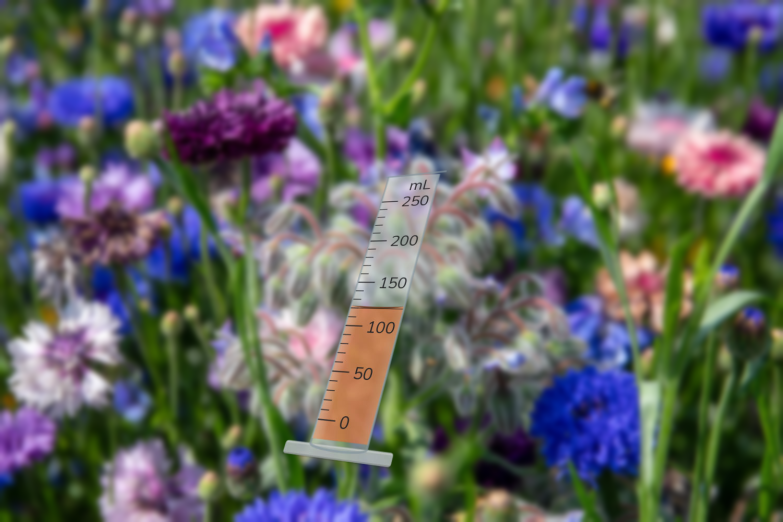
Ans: {"value": 120, "unit": "mL"}
